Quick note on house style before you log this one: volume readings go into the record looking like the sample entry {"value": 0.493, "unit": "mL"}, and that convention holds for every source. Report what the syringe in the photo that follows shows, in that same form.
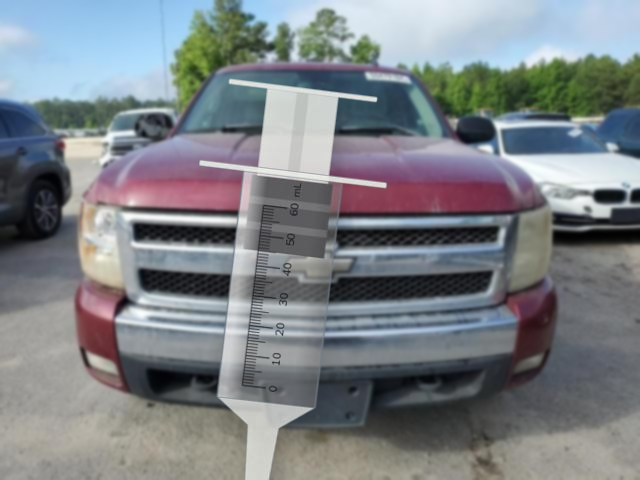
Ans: {"value": 45, "unit": "mL"}
